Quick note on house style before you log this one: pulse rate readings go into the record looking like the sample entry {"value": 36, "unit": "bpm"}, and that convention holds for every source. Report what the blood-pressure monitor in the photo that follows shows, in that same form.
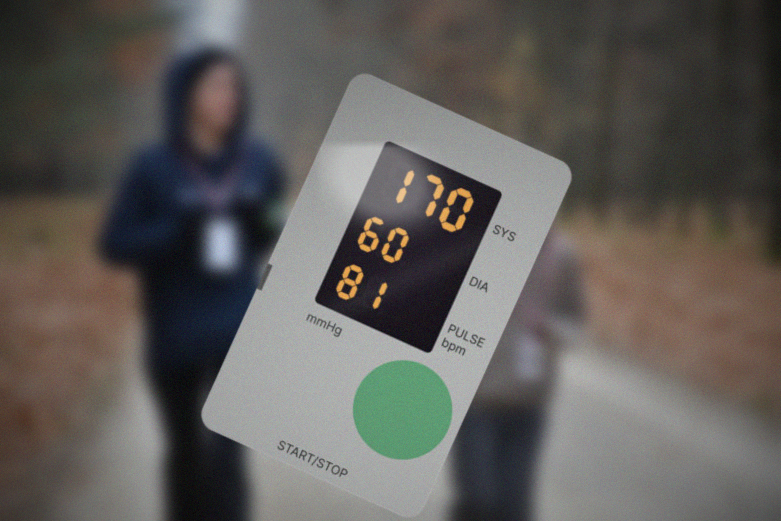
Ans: {"value": 81, "unit": "bpm"}
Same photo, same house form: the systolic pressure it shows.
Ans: {"value": 170, "unit": "mmHg"}
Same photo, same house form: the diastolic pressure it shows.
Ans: {"value": 60, "unit": "mmHg"}
